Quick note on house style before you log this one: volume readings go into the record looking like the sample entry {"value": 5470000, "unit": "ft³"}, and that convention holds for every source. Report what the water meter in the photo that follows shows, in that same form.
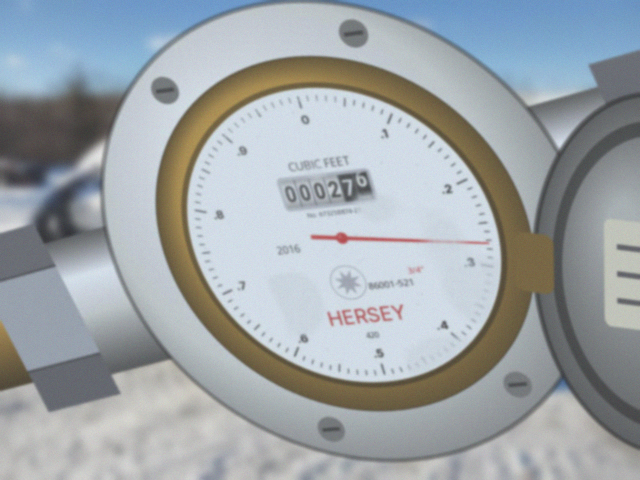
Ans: {"value": 276.27, "unit": "ft³"}
